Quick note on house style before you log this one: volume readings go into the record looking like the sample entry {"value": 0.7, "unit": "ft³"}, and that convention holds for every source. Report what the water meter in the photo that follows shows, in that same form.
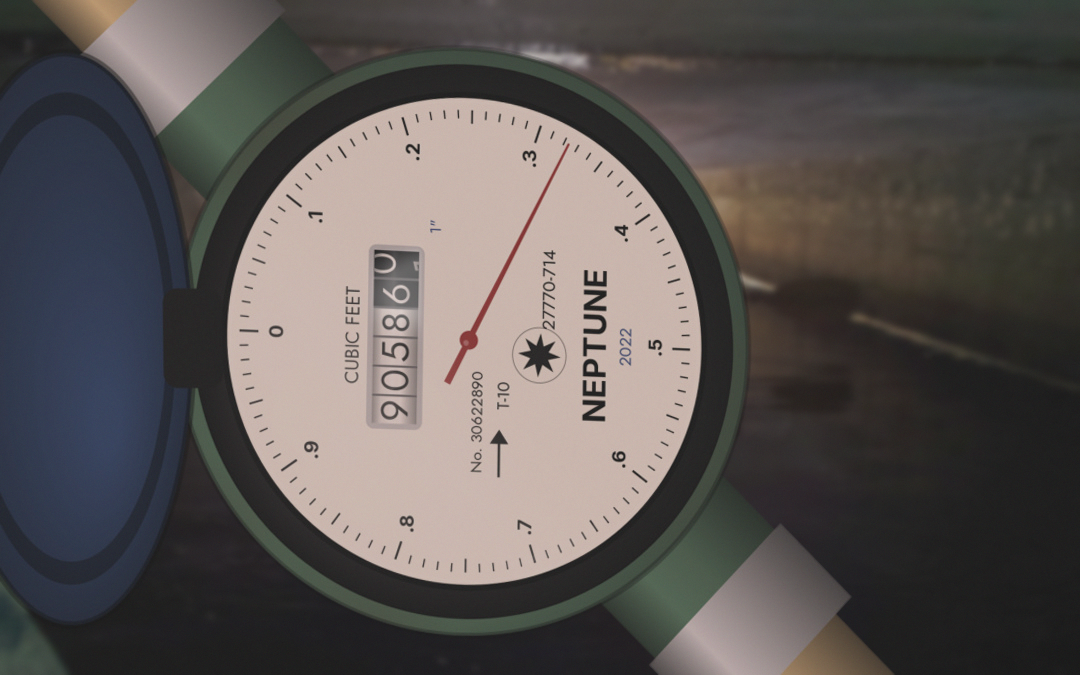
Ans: {"value": 905860.32, "unit": "ft³"}
